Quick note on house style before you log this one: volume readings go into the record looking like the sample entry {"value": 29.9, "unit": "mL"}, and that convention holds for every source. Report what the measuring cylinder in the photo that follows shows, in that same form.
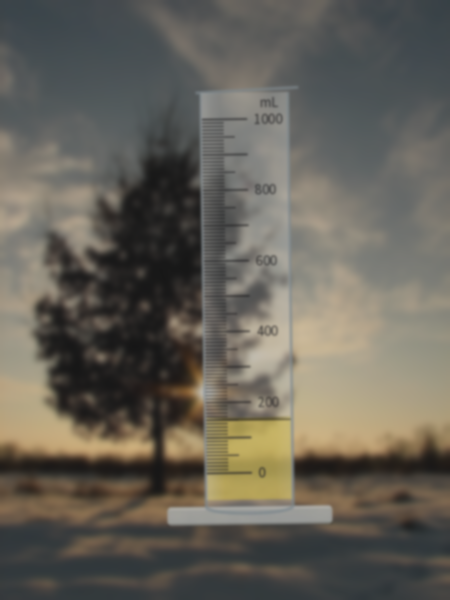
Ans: {"value": 150, "unit": "mL"}
